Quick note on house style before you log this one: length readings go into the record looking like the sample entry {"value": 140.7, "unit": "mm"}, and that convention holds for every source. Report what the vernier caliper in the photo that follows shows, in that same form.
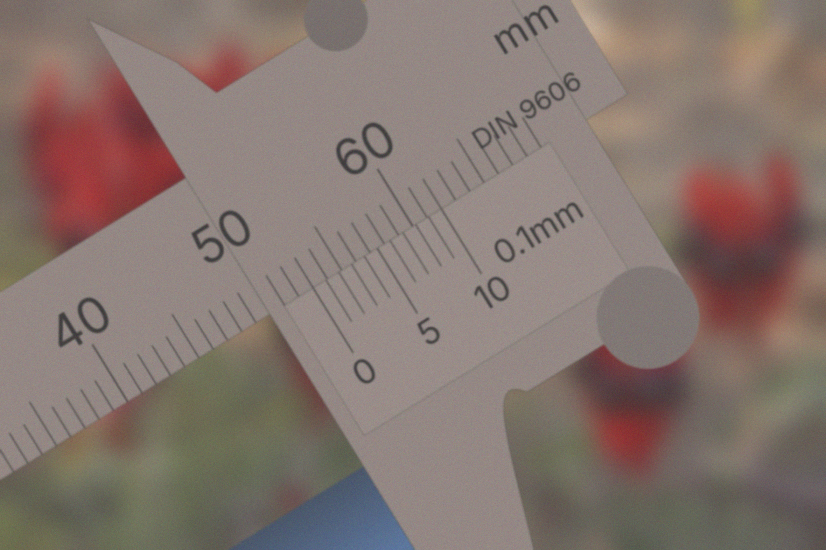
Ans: {"value": 53.0, "unit": "mm"}
